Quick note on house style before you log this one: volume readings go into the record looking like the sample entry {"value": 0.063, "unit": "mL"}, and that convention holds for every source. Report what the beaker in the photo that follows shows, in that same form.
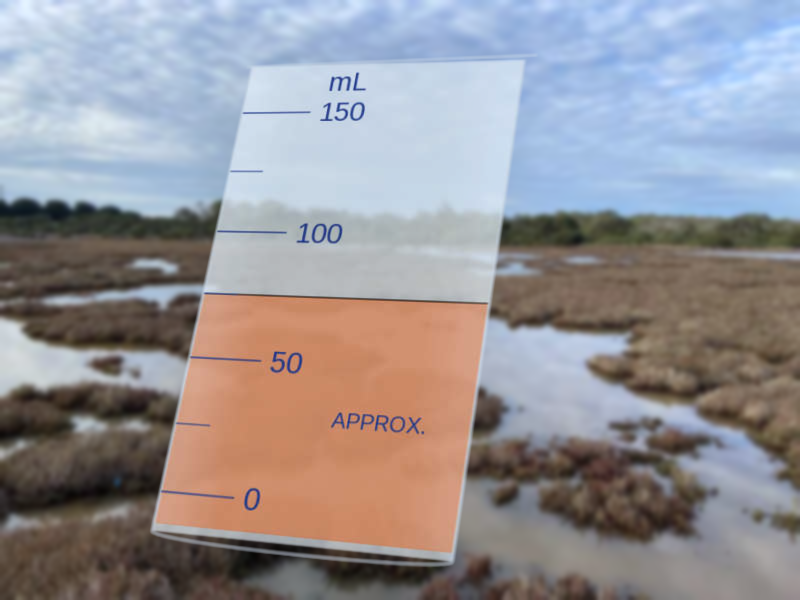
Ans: {"value": 75, "unit": "mL"}
